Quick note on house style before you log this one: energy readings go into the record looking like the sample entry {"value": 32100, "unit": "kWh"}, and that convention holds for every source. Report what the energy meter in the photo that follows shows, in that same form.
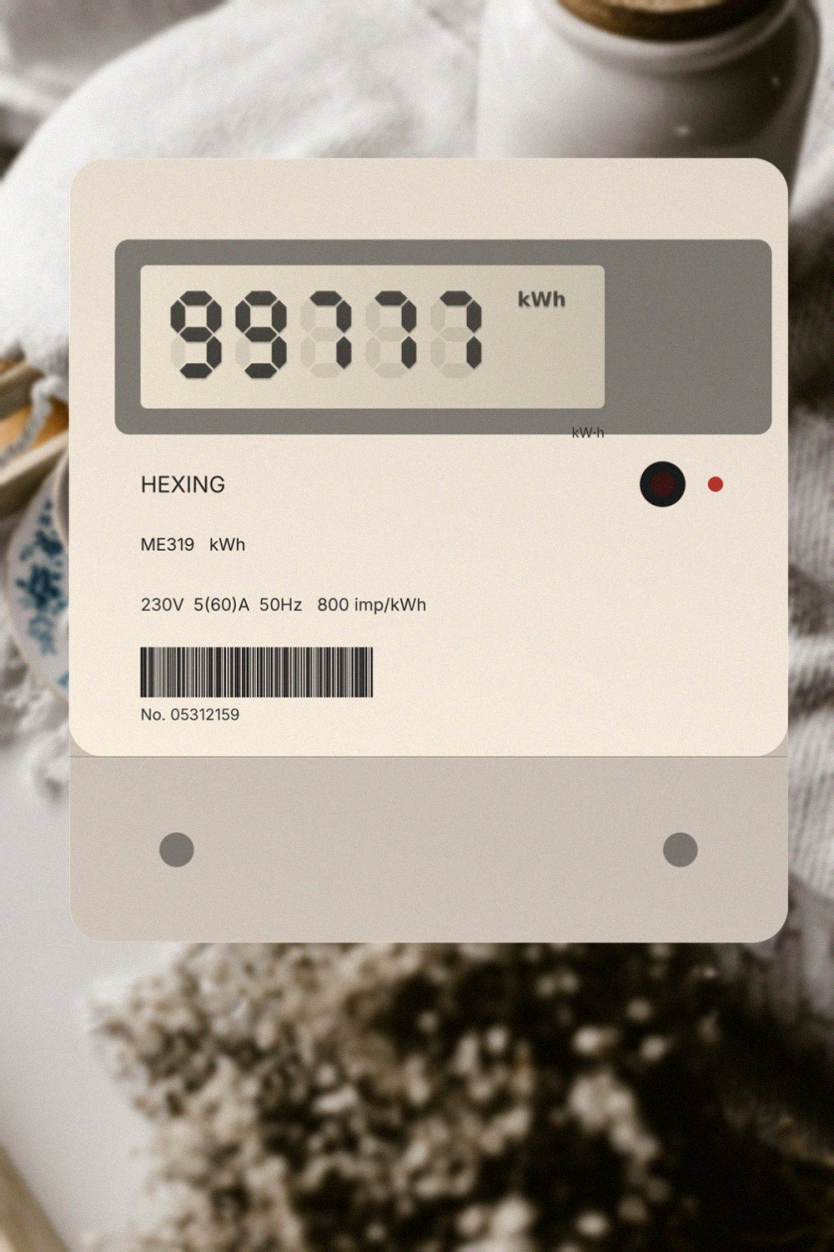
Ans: {"value": 99777, "unit": "kWh"}
